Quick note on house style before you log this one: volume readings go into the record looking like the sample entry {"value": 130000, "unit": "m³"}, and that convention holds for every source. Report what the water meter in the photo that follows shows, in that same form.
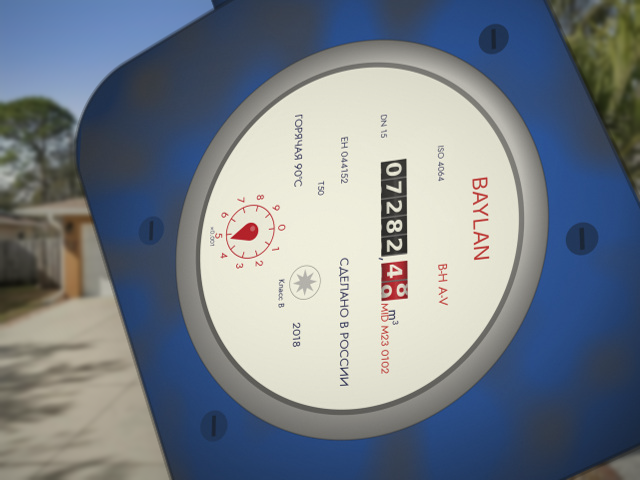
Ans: {"value": 7282.484, "unit": "m³"}
